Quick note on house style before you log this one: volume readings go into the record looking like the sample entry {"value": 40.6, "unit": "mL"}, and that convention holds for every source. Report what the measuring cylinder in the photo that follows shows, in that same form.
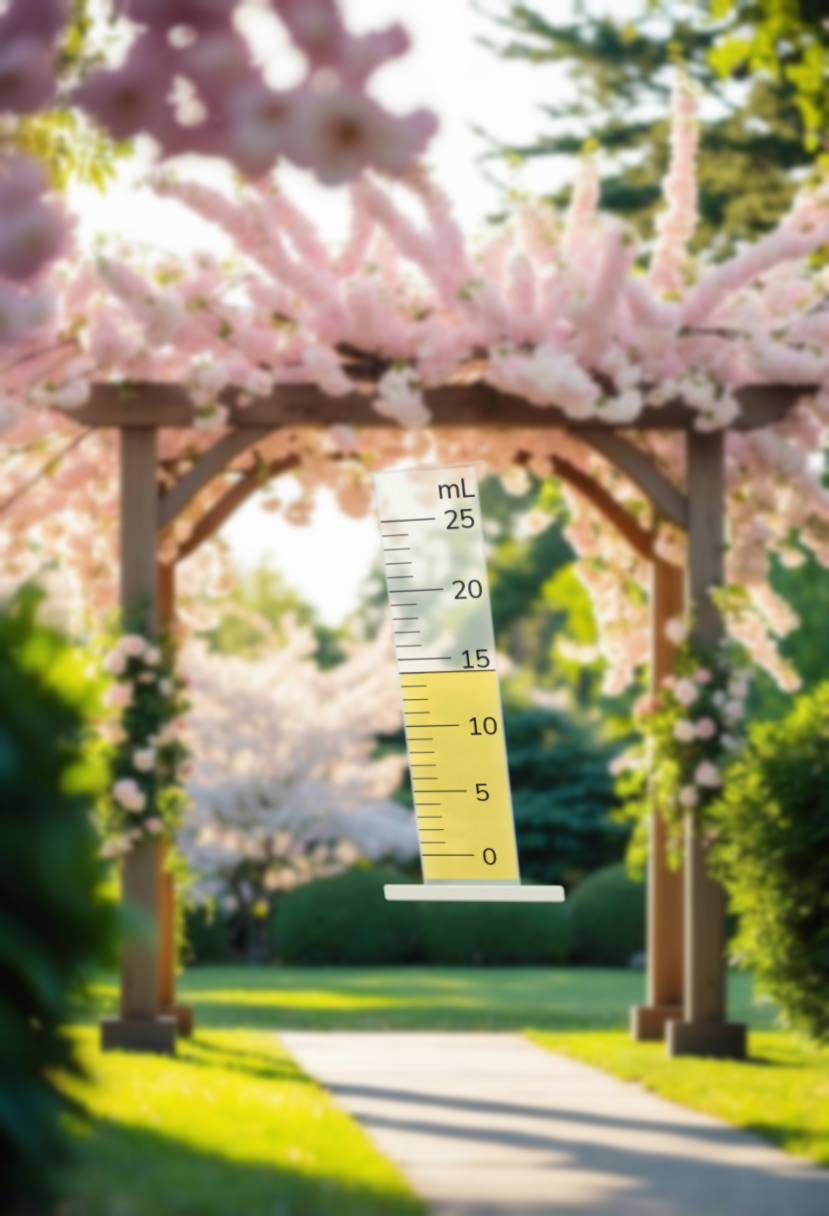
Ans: {"value": 14, "unit": "mL"}
